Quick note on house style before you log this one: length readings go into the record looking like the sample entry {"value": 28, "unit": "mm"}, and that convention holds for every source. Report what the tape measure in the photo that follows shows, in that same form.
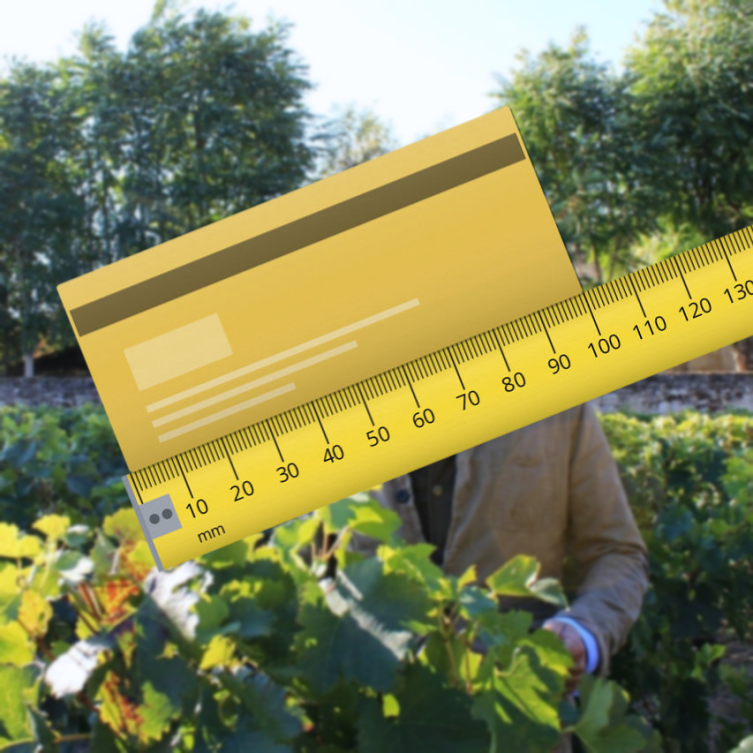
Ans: {"value": 100, "unit": "mm"}
